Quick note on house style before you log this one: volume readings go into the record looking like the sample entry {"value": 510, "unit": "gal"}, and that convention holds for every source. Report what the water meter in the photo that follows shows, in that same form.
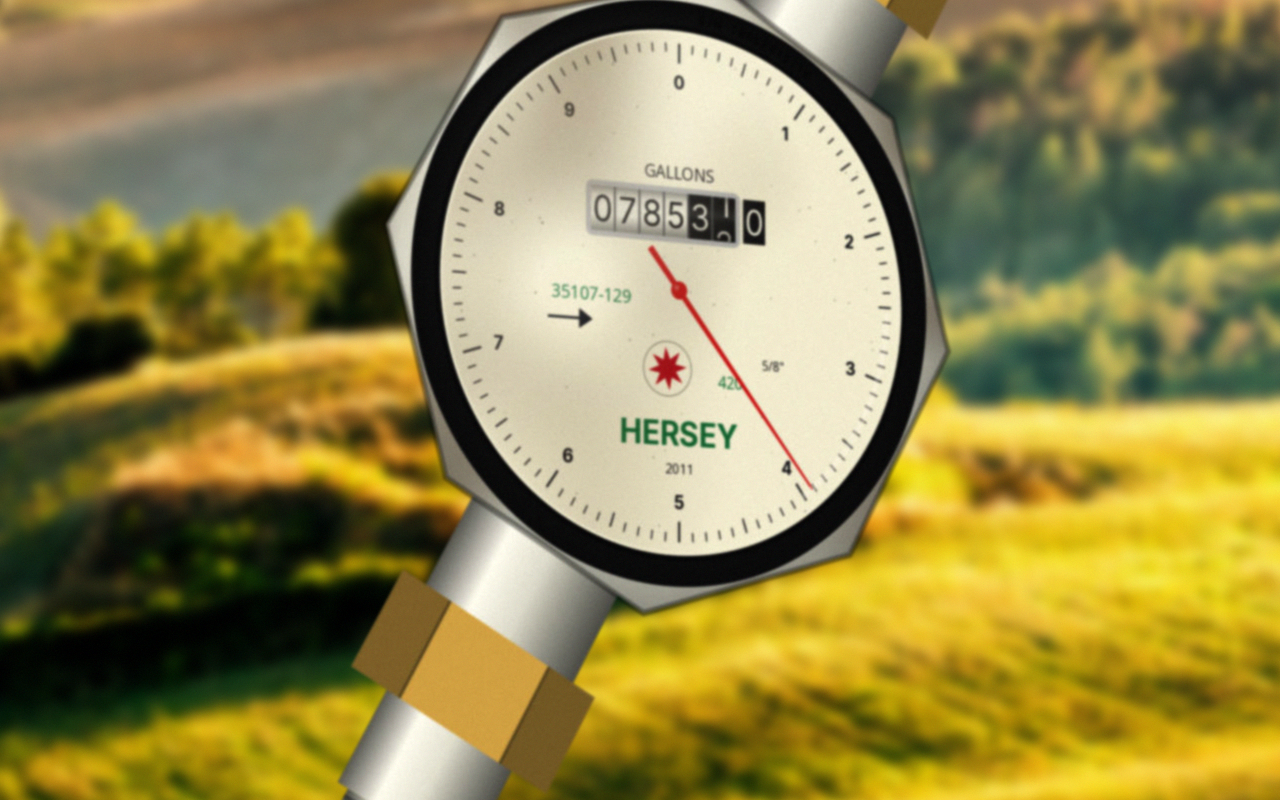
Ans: {"value": 785313.9, "unit": "gal"}
